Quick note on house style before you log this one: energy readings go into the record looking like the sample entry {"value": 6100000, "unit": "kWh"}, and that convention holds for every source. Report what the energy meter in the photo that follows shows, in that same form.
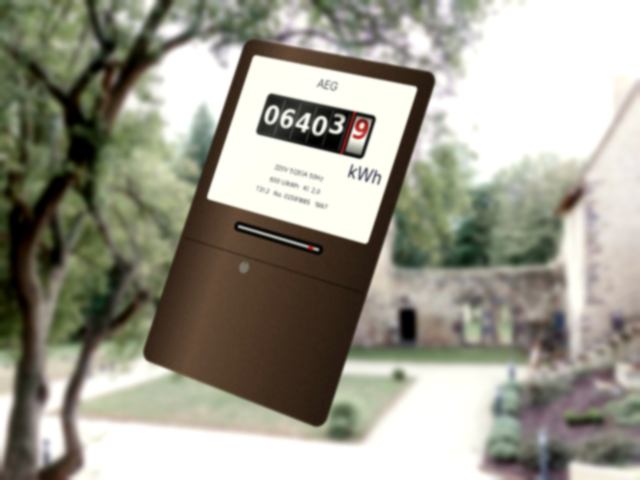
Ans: {"value": 6403.9, "unit": "kWh"}
